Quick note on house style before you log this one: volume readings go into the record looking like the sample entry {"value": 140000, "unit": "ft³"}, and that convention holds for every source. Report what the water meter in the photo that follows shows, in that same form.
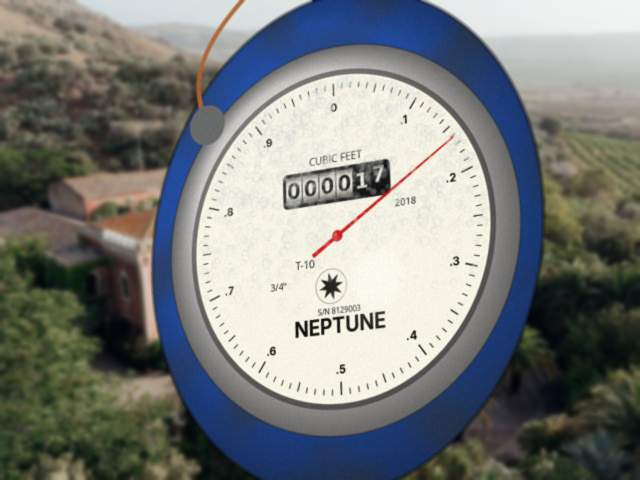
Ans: {"value": 17.16, "unit": "ft³"}
